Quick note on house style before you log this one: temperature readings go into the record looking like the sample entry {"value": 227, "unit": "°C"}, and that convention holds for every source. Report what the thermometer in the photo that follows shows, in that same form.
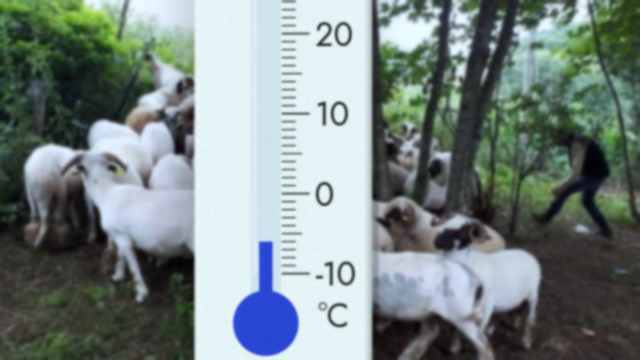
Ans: {"value": -6, "unit": "°C"}
